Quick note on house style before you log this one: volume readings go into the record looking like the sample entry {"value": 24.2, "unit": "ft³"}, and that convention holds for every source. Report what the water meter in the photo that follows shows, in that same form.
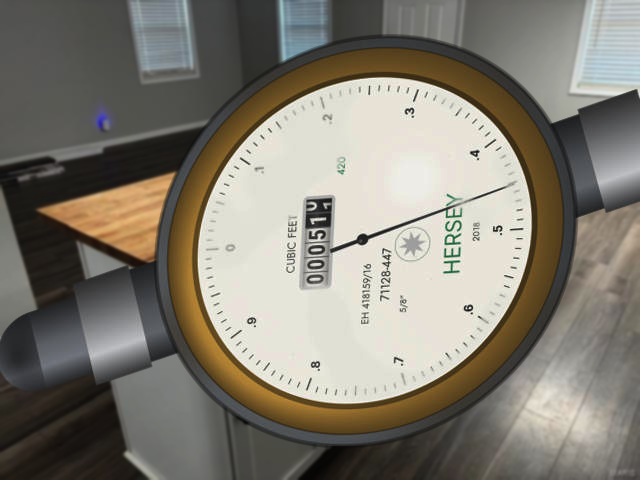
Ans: {"value": 510.45, "unit": "ft³"}
